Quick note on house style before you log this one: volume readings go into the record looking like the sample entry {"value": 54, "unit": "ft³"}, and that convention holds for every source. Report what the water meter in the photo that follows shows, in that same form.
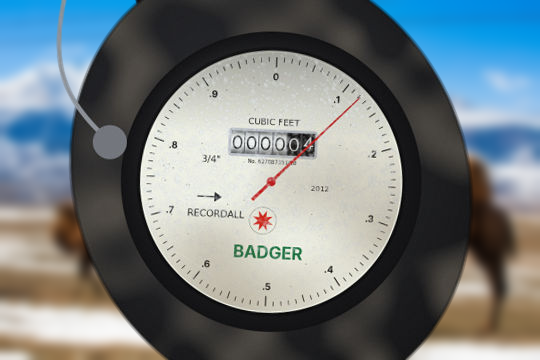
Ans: {"value": 4.12, "unit": "ft³"}
